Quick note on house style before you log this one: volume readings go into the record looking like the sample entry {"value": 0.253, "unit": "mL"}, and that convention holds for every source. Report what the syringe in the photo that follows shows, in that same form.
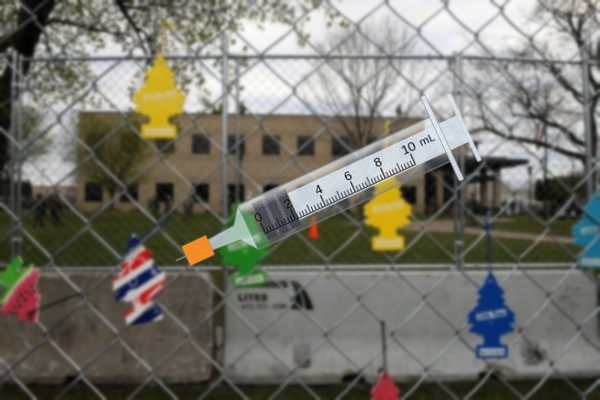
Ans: {"value": 0, "unit": "mL"}
